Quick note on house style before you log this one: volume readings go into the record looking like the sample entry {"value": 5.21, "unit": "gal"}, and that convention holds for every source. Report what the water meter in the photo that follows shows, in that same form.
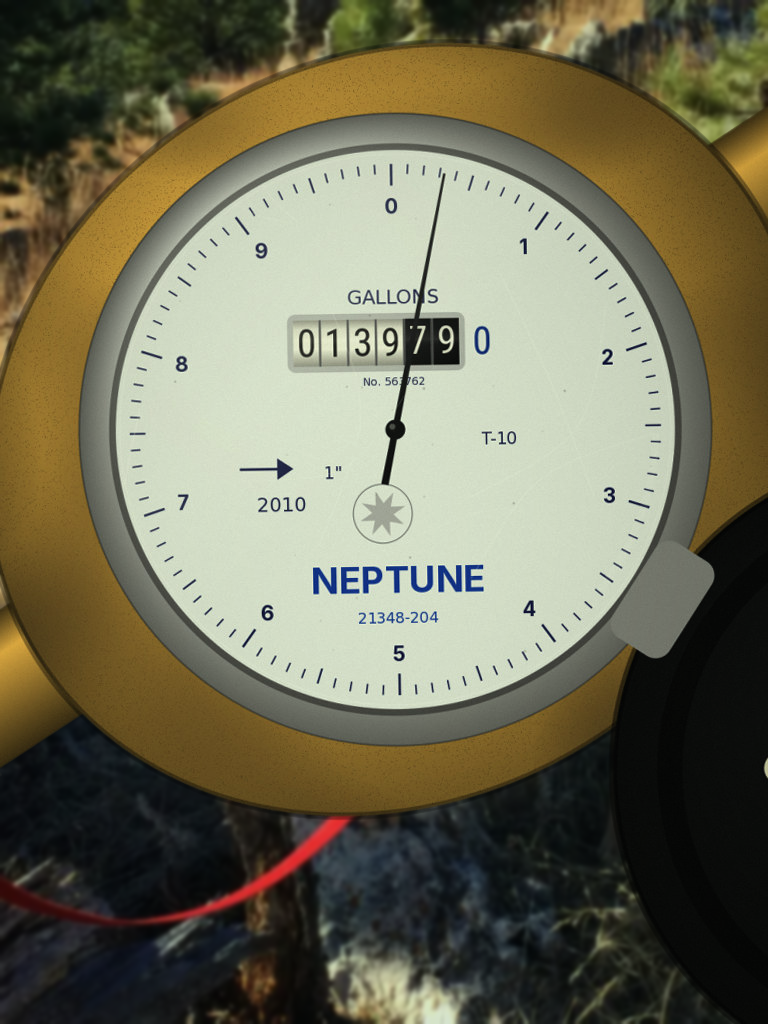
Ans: {"value": 139790.3, "unit": "gal"}
